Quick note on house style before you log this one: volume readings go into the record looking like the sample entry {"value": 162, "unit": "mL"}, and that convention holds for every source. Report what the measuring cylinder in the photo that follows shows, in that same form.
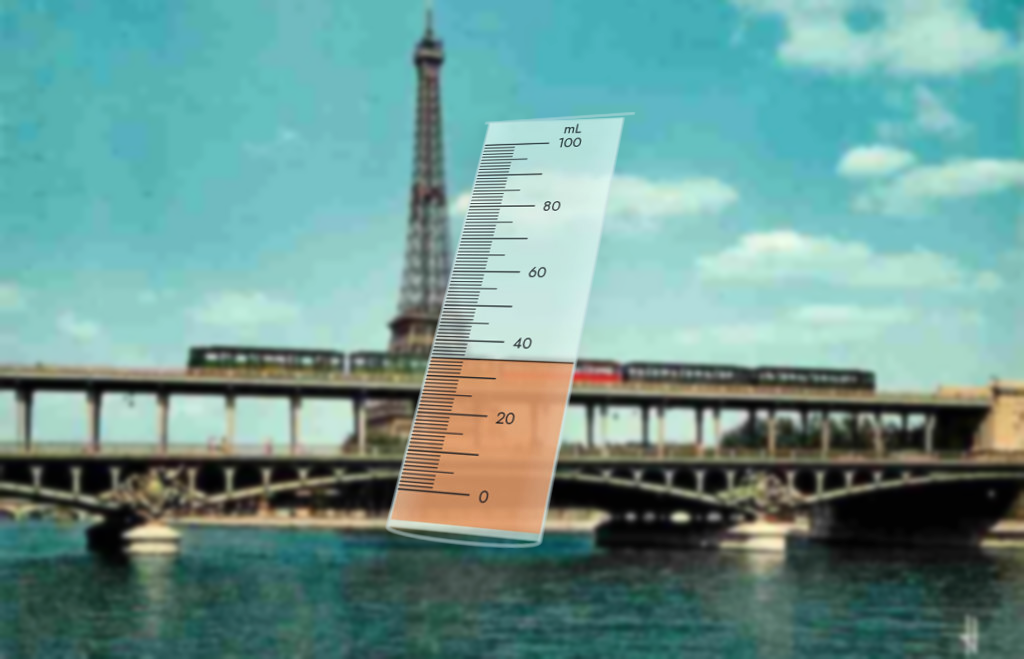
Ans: {"value": 35, "unit": "mL"}
